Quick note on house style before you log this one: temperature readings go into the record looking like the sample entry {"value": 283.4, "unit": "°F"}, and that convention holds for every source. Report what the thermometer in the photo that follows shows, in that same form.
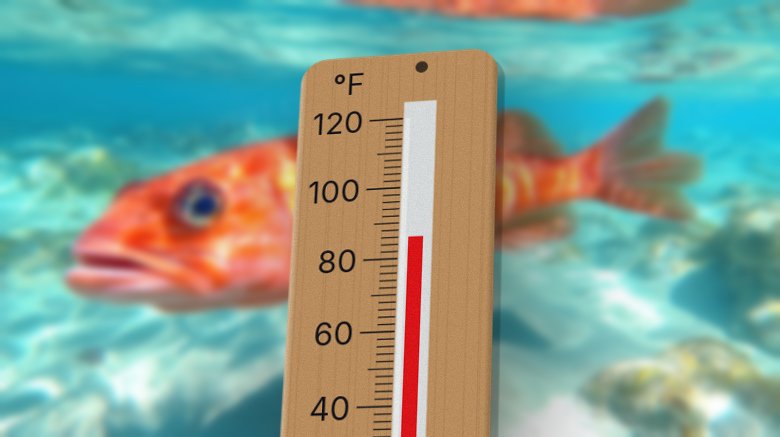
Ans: {"value": 86, "unit": "°F"}
